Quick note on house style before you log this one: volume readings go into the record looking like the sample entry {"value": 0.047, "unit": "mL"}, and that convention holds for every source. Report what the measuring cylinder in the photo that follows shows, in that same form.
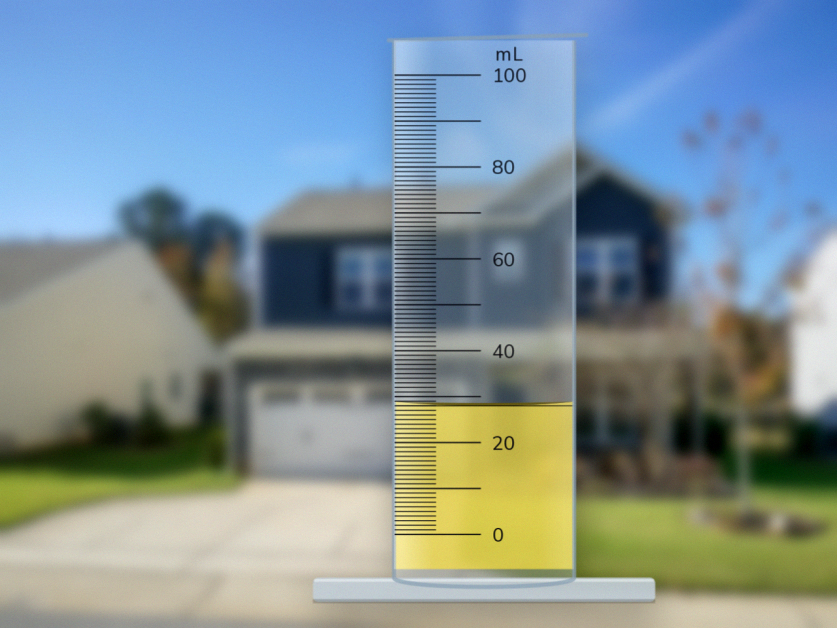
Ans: {"value": 28, "unit": "mL"}
